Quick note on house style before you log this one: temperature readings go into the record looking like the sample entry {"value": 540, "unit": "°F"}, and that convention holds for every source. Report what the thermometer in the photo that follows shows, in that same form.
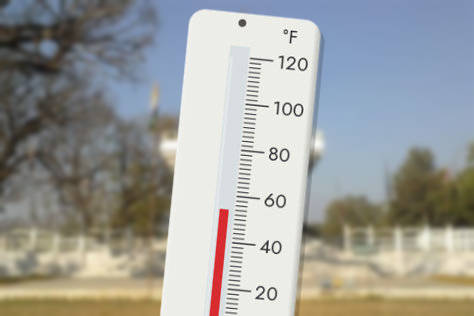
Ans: {"value": 54, "unit": "°F"}
